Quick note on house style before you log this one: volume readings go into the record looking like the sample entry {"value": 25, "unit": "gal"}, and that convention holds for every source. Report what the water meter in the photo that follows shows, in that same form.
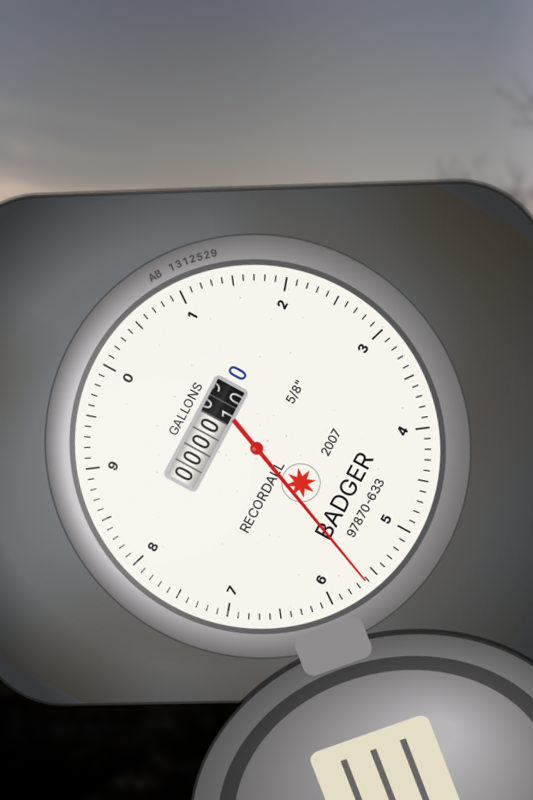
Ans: {"value": 95.6, "unit": "gal"}
